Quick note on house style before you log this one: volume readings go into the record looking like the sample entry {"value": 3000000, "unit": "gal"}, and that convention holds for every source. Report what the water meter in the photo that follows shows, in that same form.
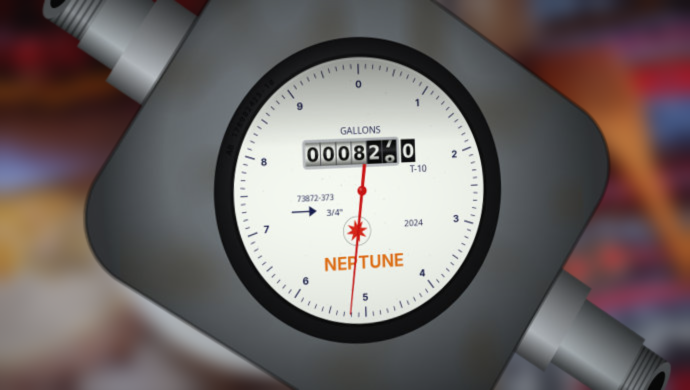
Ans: {"value": 8275.2, "unit": "gal"}
